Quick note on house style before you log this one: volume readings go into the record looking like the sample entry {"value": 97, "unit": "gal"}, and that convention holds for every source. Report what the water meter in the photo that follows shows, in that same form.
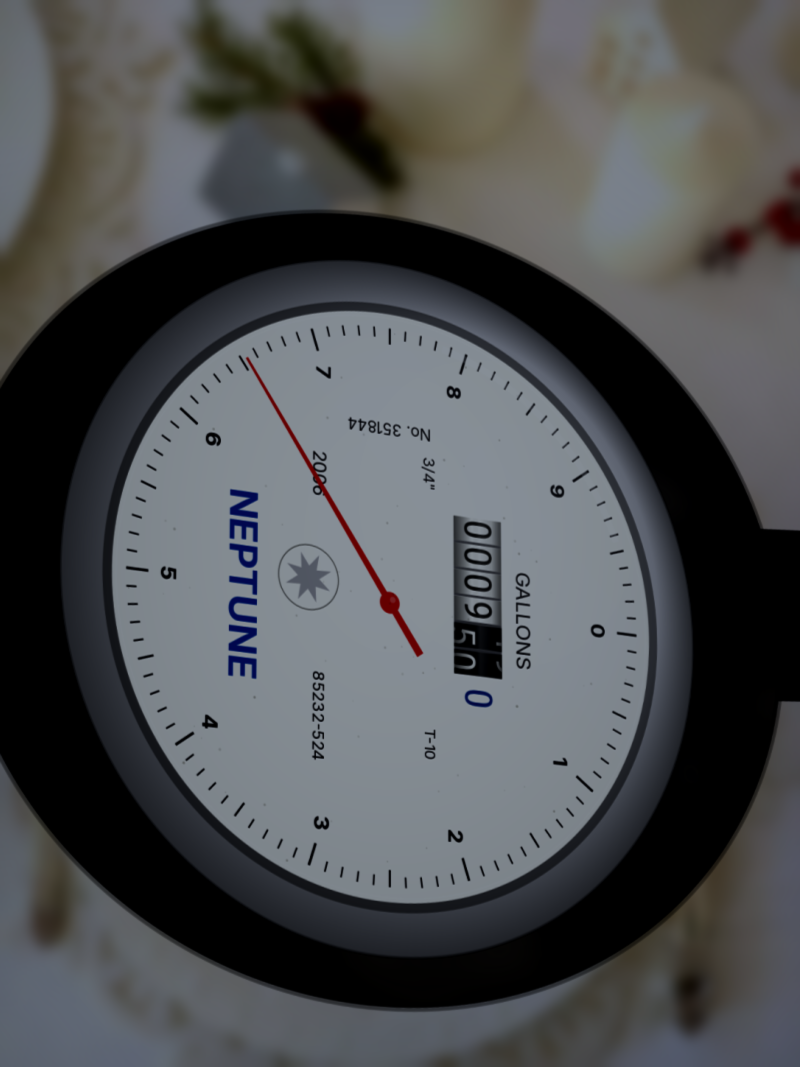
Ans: {"value": 9496.5, "unit": "gal"}
